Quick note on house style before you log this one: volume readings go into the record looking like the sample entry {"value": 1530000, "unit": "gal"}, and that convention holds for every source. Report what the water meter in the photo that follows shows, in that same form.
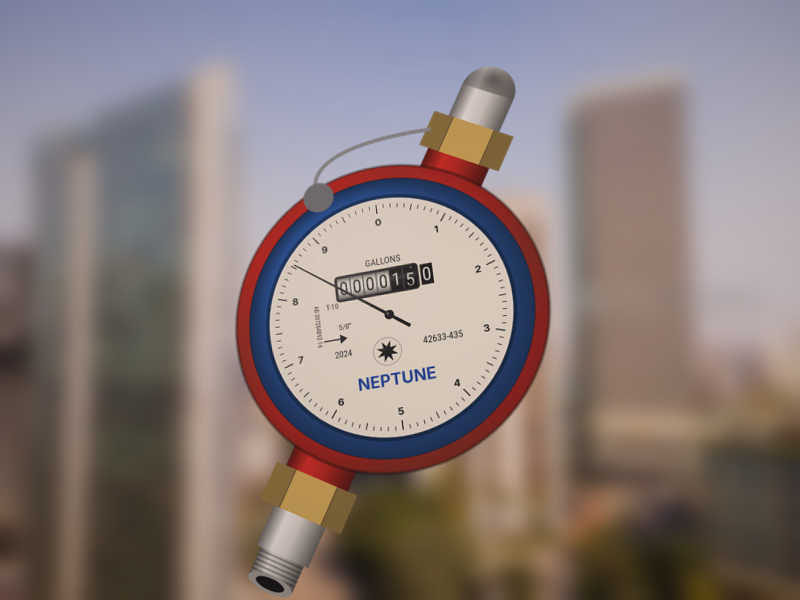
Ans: {"value": 148.5, "unit": "gal"}
